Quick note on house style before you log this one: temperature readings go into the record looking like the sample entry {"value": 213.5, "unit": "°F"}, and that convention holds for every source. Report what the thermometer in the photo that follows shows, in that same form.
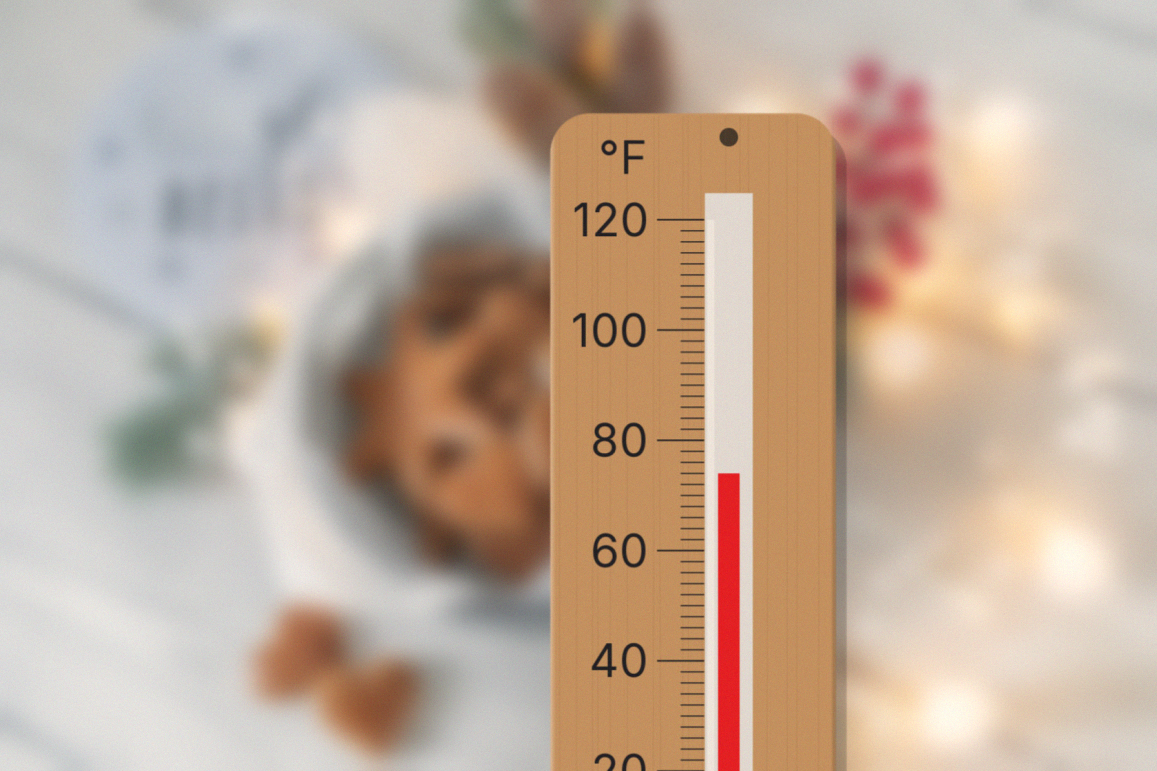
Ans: {"value": 74, "unit": "°F"}
